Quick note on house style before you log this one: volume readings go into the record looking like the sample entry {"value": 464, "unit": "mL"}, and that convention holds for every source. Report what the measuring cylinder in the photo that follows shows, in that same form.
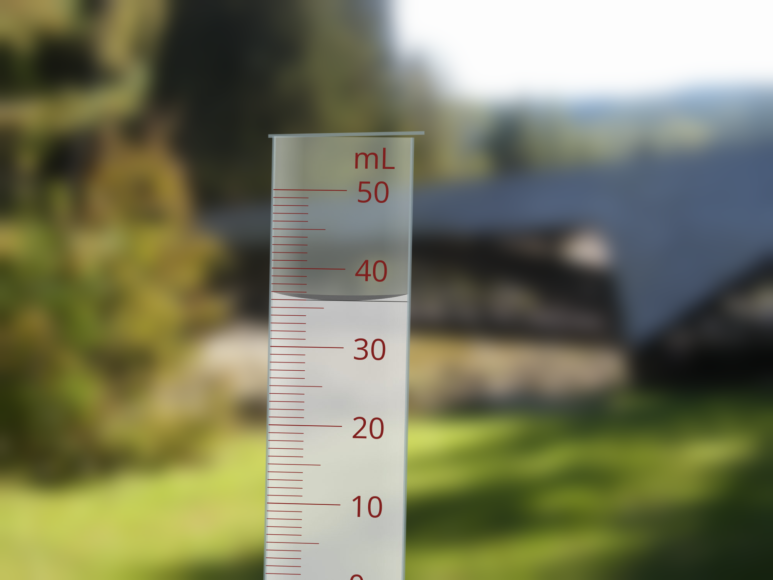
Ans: {"value": 36, "unit": "mL"}
